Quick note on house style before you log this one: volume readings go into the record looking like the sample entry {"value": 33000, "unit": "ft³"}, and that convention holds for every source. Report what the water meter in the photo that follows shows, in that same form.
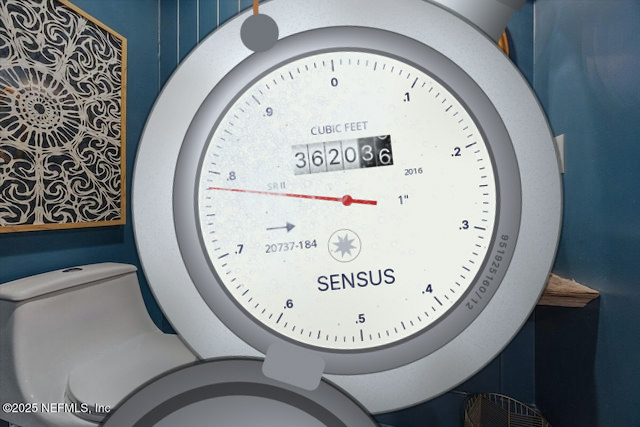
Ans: {"value": 362035.78, "unit": "ft³"}
